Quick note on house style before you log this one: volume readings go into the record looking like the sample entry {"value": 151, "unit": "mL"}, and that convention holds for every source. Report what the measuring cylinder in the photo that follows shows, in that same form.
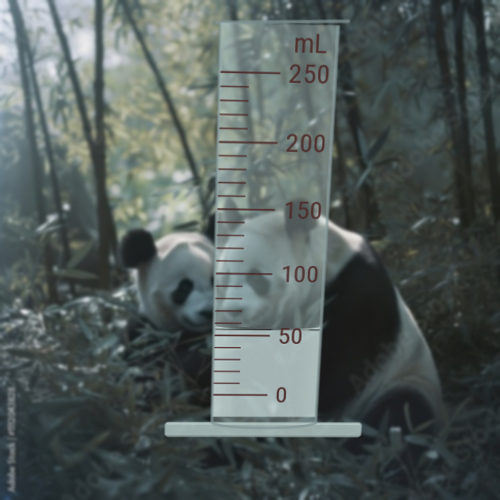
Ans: {"value": 55, "unit": "mL"}
